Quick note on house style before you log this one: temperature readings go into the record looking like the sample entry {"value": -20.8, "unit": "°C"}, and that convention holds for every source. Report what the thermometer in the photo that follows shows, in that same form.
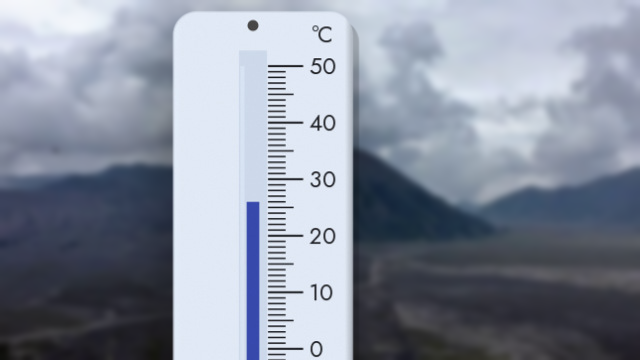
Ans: {"value": 26, "unit": "°C"}
